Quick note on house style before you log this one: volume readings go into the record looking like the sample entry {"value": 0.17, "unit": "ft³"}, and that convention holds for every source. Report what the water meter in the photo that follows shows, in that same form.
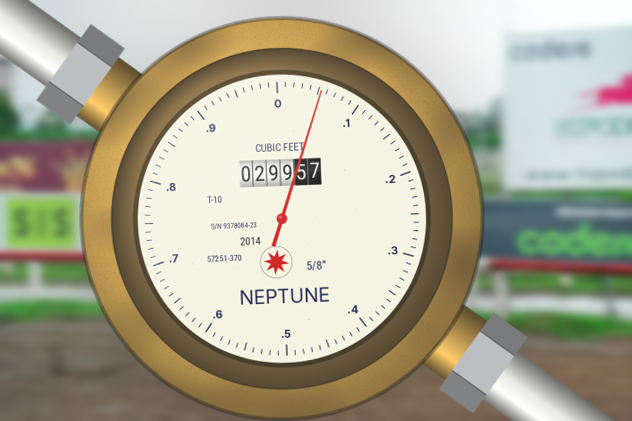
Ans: {"value": 29957.05, "unit": "ft³"}
